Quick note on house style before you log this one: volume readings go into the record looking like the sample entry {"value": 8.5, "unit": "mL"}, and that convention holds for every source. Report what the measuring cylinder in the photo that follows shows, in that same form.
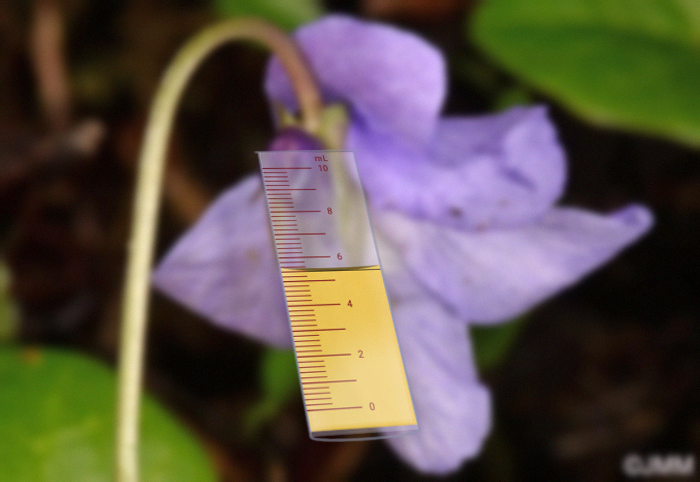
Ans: {"value": 5.4, "unit": "mL"}
